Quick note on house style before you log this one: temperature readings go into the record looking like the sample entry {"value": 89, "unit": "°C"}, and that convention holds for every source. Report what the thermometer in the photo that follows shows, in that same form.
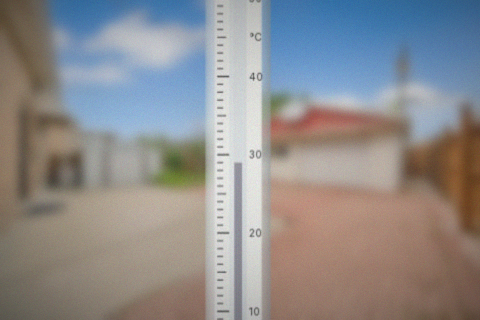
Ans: {"value": 29, "unit": "°C"}
